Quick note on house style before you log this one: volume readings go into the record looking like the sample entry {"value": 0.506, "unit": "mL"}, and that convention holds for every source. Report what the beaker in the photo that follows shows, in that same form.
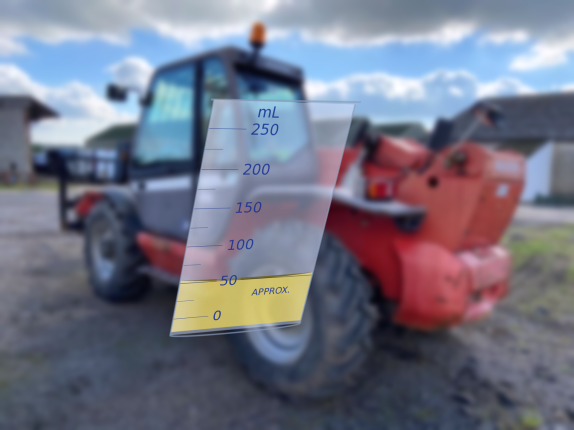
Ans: {"value": 50, "unit": "mL"}
